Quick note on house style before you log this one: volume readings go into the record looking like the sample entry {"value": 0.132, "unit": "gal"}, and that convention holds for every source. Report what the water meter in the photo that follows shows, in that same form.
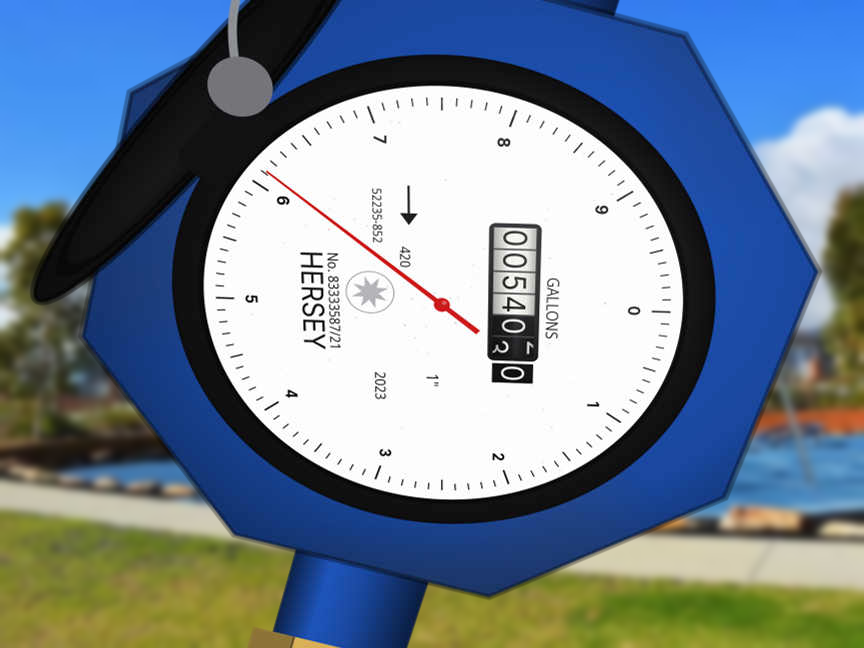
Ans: {"value": 54026.1, "unit": "gal"}
